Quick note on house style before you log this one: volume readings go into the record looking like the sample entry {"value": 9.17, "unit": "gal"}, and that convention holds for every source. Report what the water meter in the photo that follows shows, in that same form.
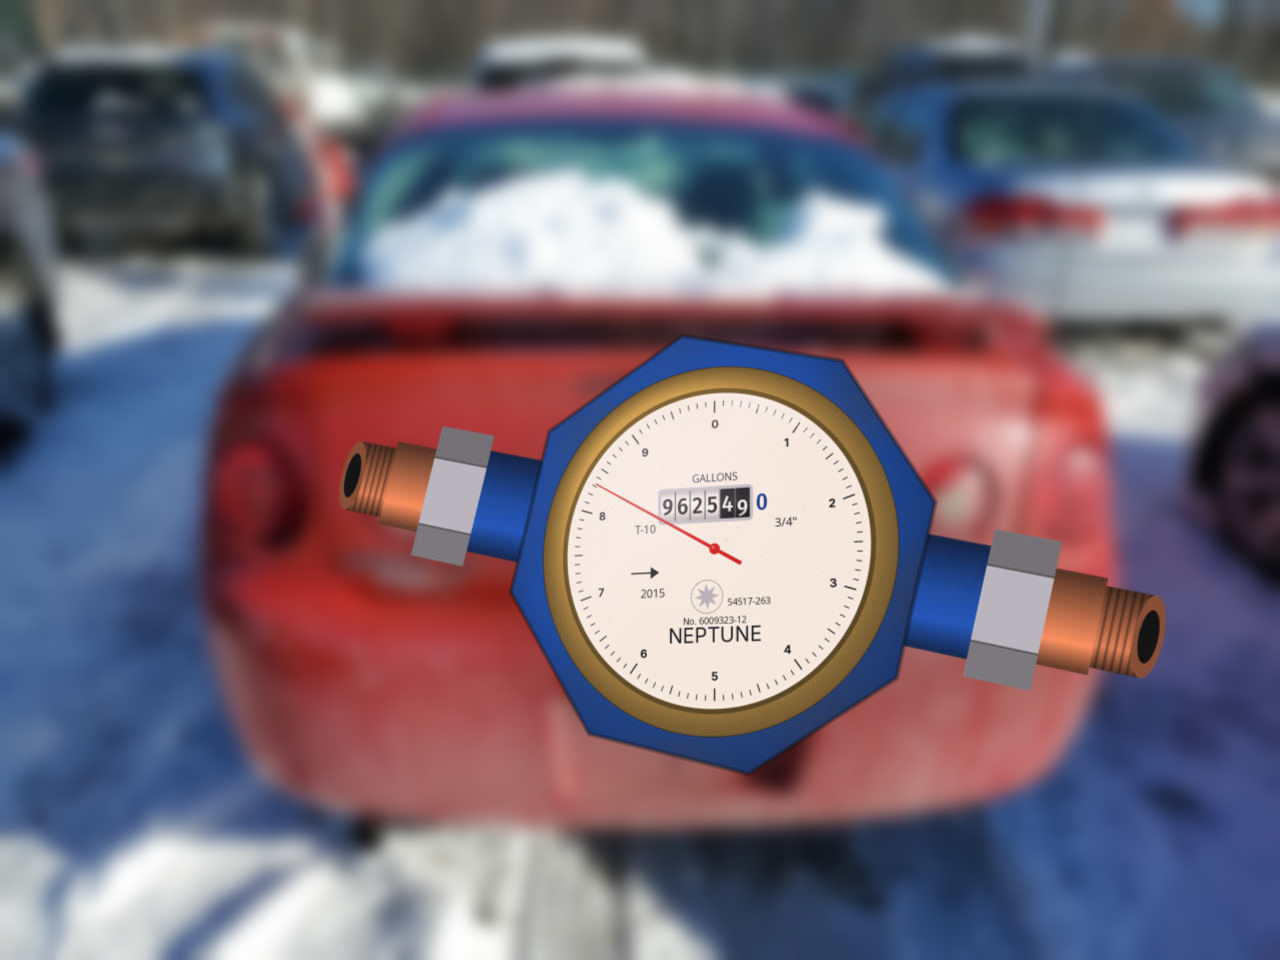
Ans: {"value": 9625488.3, "unit": "gal"}
